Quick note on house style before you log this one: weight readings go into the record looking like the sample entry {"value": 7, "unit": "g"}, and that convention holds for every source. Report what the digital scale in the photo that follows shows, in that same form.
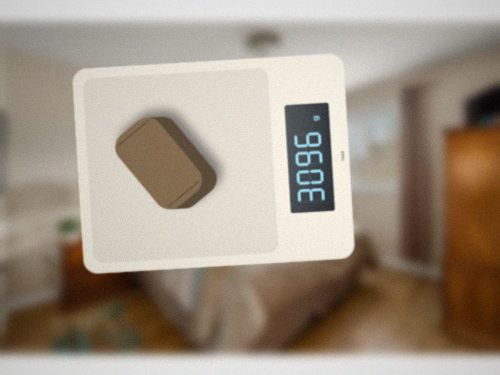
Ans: {"value": 3096, "unit": "g"}
